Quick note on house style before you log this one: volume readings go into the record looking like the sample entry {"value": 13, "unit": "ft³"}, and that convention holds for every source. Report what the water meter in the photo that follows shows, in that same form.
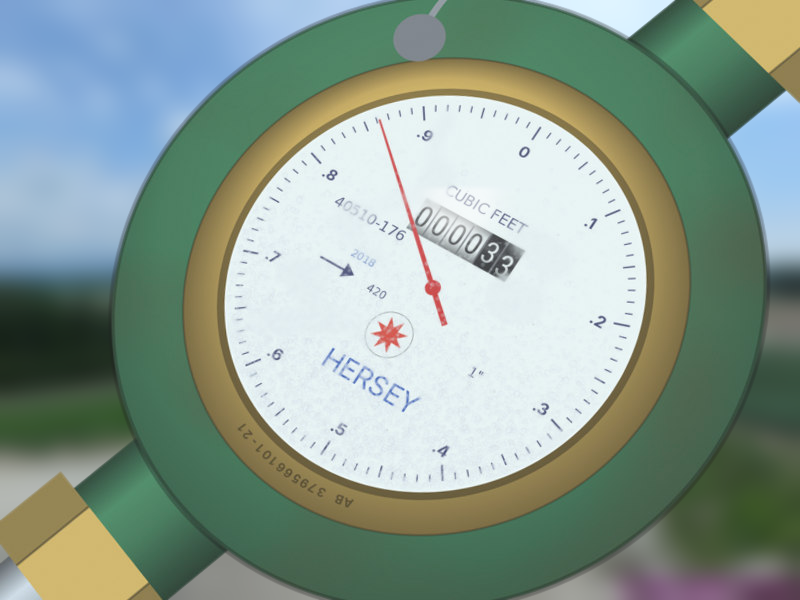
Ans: {"value": 32.86, "unit": "ft³"}
